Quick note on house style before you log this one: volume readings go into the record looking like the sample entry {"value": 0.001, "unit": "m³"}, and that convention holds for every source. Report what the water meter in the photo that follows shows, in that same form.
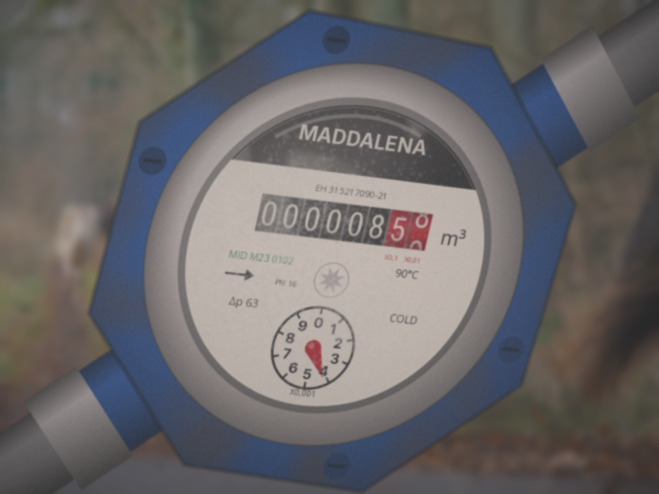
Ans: {"value": 8.584, "unit": "m³"}
